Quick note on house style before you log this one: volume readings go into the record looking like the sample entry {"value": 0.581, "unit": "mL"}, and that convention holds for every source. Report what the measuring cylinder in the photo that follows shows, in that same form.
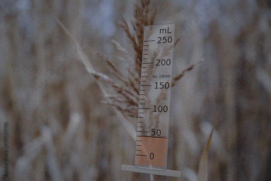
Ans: {"value": 40, "unit": "mL"}
